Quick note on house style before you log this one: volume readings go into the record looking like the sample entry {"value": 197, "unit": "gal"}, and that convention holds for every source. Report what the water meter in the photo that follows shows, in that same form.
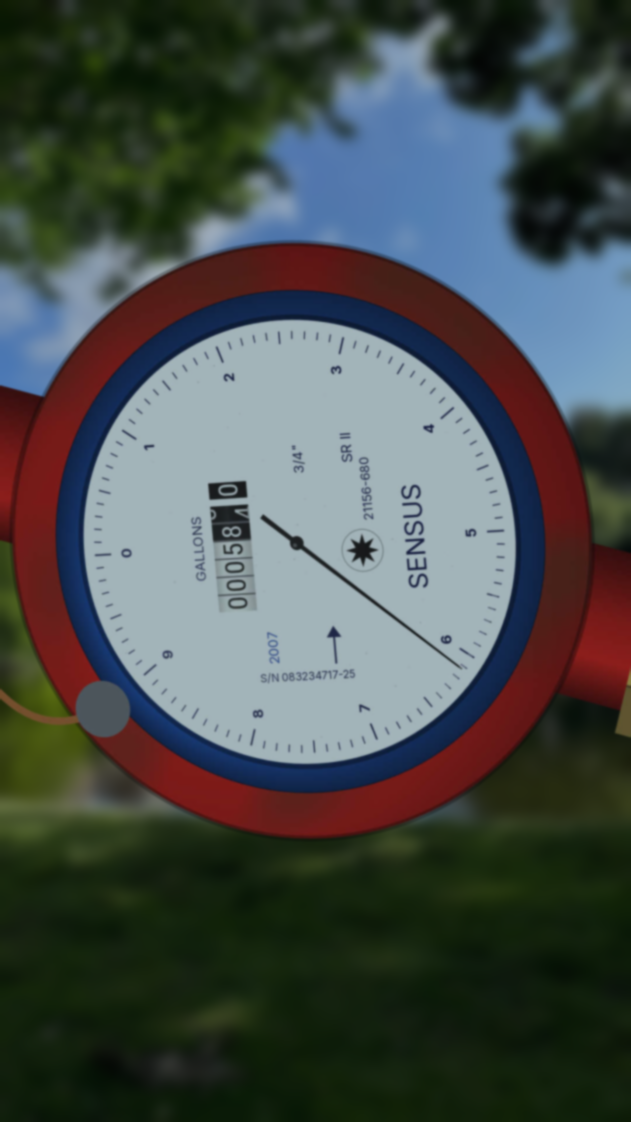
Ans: {"value": 5836.1, "unit": "gal"}
